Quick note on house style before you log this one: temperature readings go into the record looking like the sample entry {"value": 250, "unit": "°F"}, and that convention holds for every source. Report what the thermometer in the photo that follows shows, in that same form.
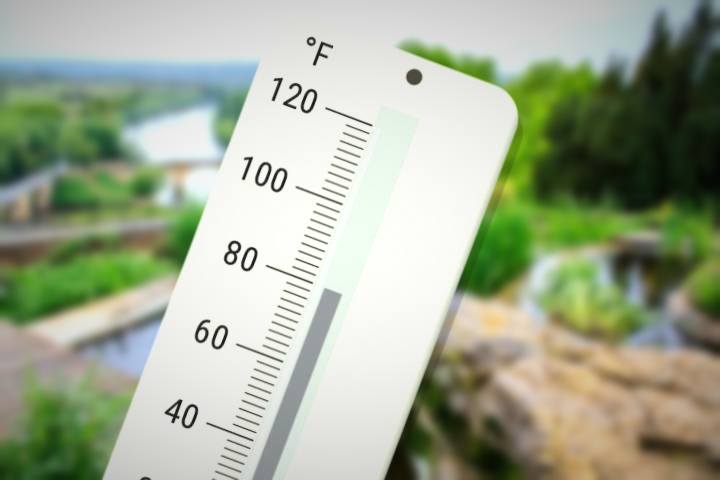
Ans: {"value": 80, "unit": "°F"}
